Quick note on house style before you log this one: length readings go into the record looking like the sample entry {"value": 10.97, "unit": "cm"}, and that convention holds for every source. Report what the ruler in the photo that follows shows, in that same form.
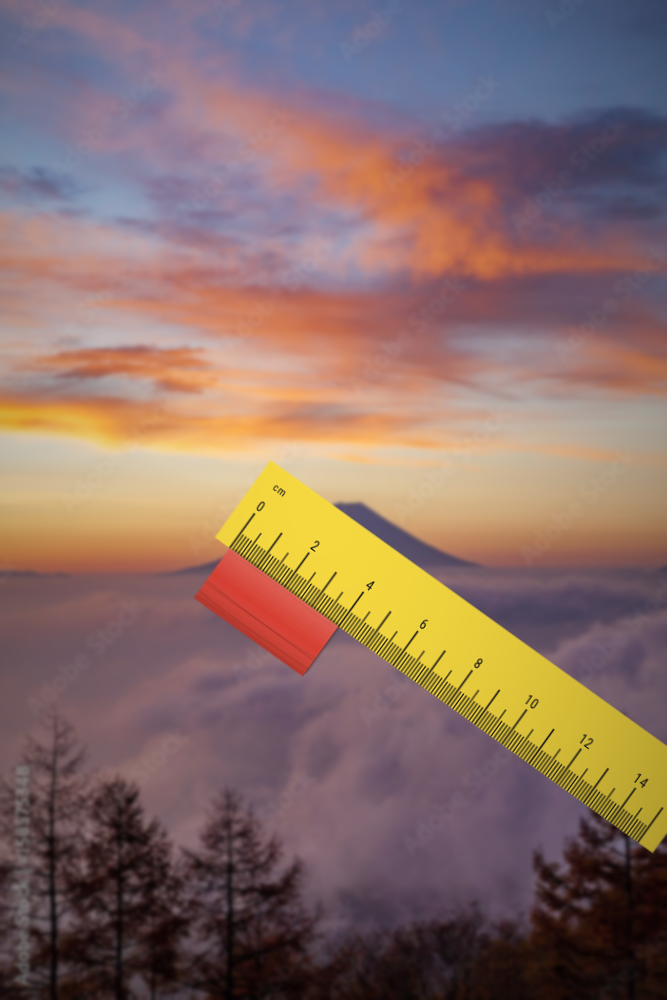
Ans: {"value": 4, "unit": "cm"}
